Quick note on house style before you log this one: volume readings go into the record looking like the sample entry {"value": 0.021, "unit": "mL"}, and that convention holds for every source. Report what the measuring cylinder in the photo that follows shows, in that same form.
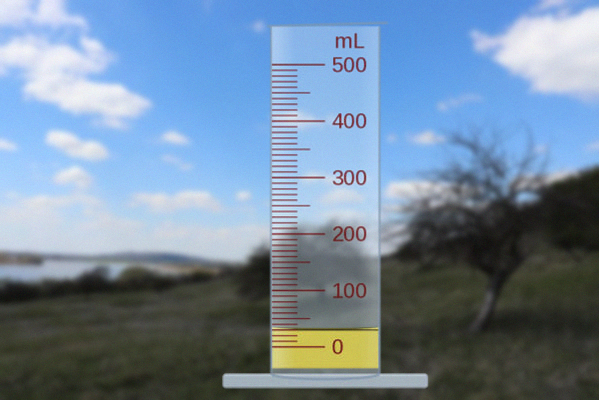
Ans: {"value": 30, "unit": "mL"}
